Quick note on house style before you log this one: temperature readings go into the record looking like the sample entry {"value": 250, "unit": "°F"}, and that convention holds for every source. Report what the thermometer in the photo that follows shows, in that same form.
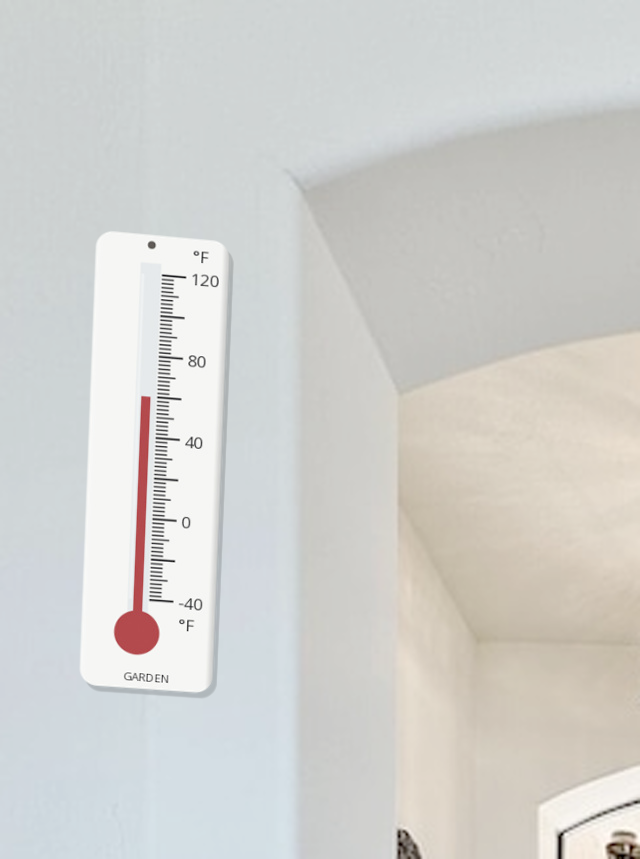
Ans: {"value": 60, "unit": "°F"}
